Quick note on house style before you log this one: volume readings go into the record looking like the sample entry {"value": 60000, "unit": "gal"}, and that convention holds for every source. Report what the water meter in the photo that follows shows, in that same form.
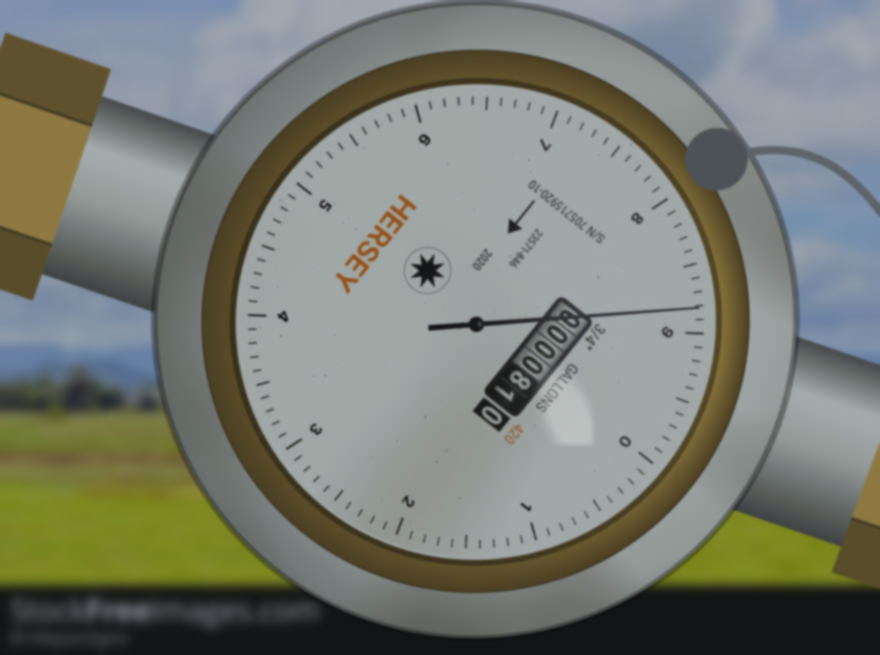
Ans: {"value": 808.8, "unit": "gal"}
